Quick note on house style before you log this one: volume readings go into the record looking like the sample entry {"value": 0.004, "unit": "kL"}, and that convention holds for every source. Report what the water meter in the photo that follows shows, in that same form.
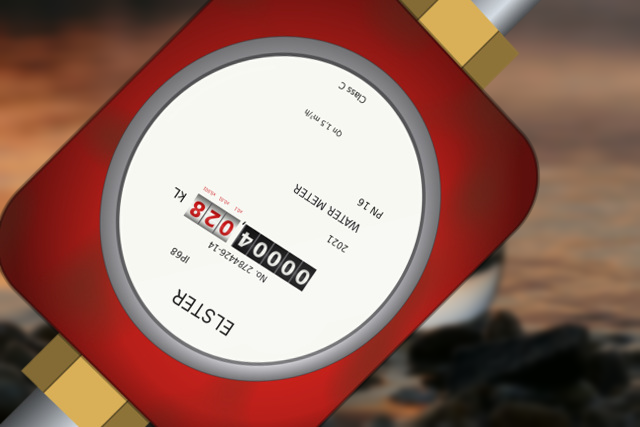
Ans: {"value": 4.028, "unit": "kL"}
